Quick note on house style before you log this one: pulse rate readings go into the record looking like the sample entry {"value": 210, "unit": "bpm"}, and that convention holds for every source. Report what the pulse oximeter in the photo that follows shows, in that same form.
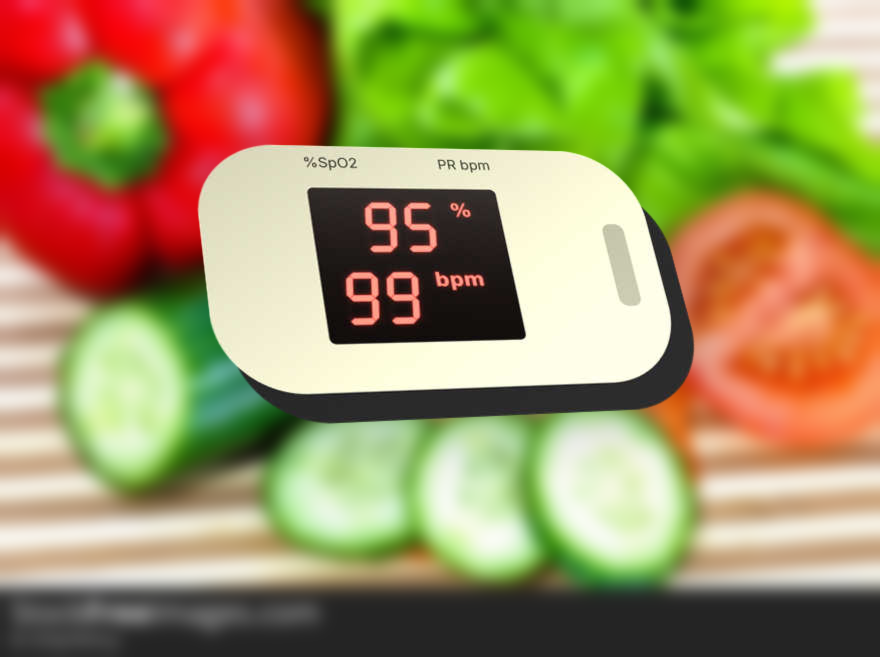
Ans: {"value": 99, "unit": "bpm"}
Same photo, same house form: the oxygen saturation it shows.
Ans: {"value": 95, "unit": "%"}
